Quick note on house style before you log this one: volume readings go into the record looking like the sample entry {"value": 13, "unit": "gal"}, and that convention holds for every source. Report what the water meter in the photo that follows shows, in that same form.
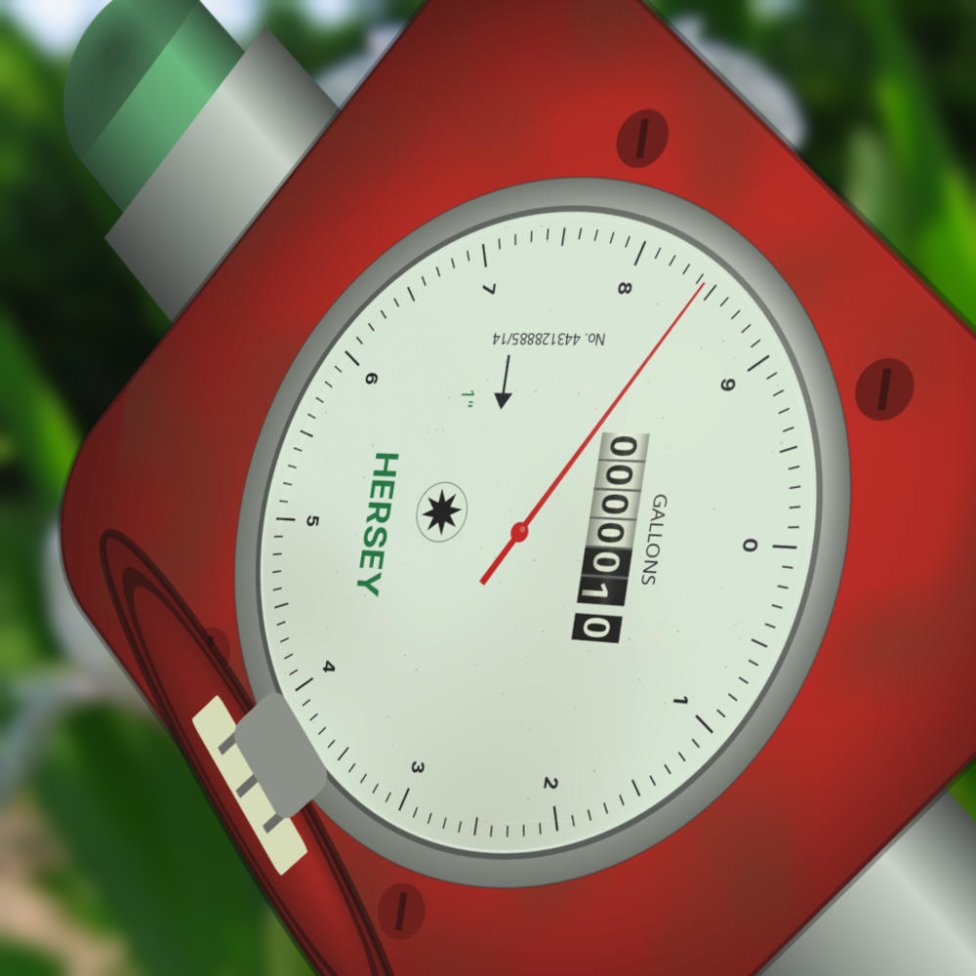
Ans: {"value": 8.4, "unit": "gal"}
